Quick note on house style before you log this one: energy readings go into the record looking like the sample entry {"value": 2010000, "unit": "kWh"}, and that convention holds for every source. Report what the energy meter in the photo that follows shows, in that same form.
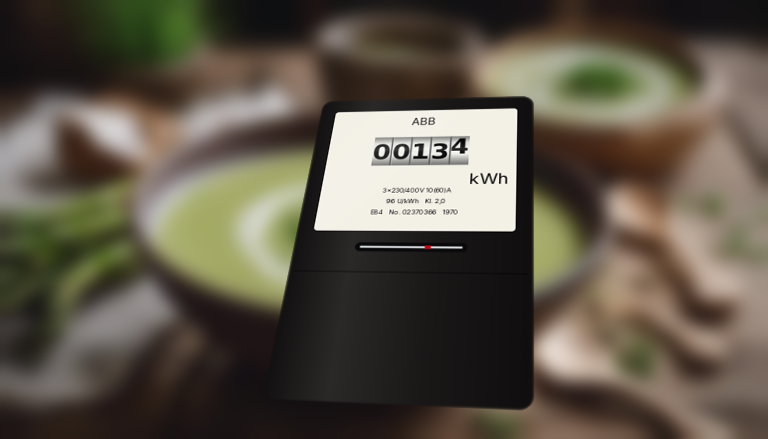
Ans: {"value": 134, "unit": "kWh"}
